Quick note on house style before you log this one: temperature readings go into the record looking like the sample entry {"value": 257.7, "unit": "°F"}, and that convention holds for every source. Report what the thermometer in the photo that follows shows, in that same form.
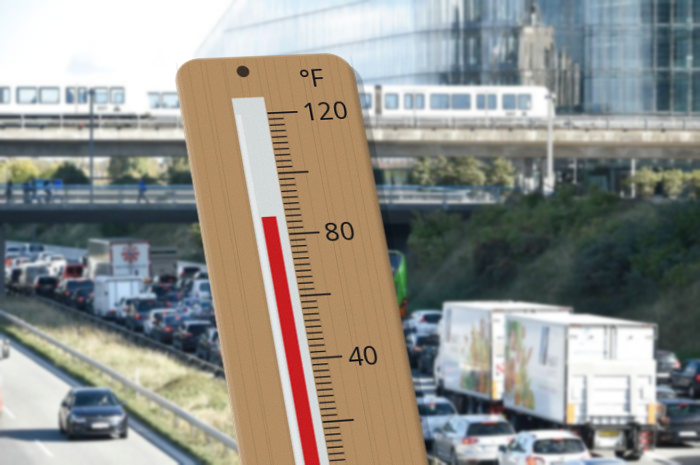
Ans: {"value": 86, "unit": "°F"}
